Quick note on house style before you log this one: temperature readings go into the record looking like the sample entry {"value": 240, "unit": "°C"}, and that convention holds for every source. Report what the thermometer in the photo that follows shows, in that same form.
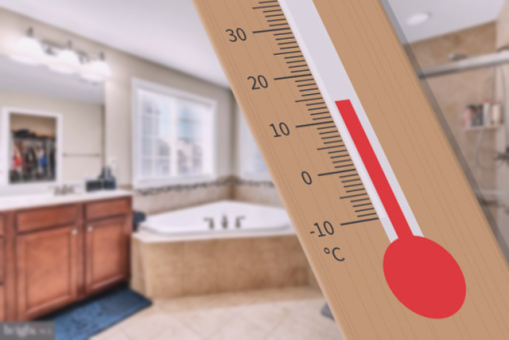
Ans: {"value": 14, "unit": "°C"}
